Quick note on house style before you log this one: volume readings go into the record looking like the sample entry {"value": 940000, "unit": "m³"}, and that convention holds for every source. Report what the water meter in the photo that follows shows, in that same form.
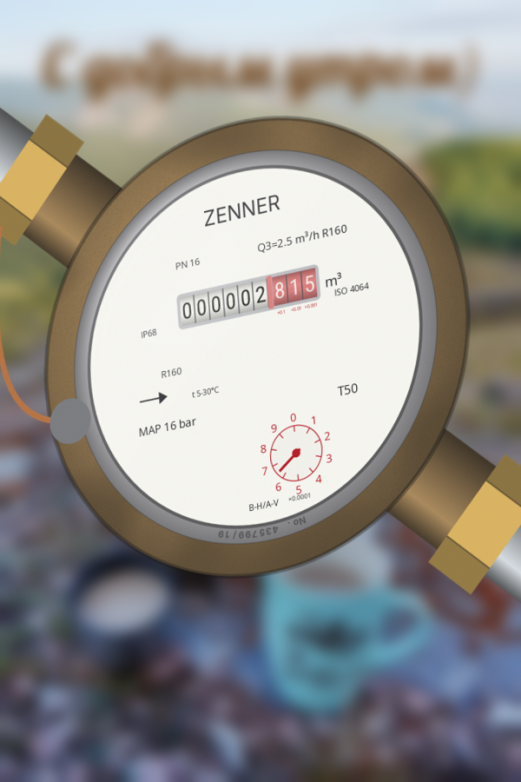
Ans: {"value": 2.8156, "unit": "m³"}
